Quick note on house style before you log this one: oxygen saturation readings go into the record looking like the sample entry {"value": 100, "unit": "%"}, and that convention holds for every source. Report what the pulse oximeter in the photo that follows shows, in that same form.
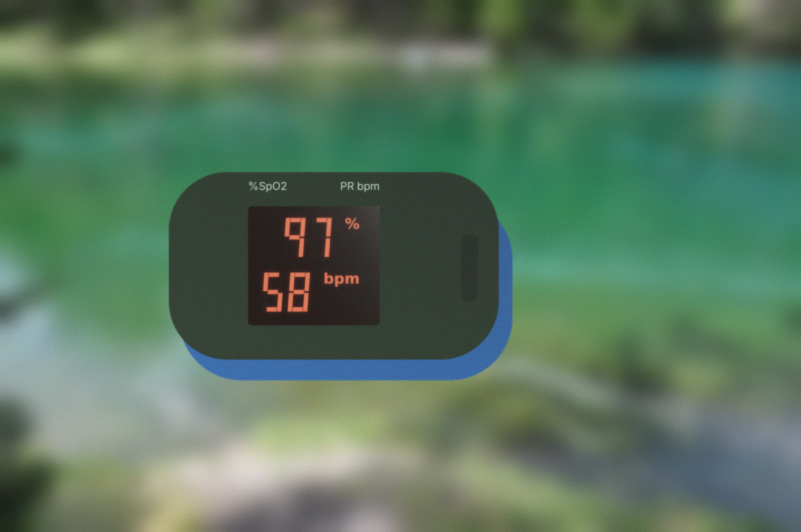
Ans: {"value": 97, "unit": "%"}
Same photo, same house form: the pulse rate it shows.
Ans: {"value": 58, "unit": "bpm"}
